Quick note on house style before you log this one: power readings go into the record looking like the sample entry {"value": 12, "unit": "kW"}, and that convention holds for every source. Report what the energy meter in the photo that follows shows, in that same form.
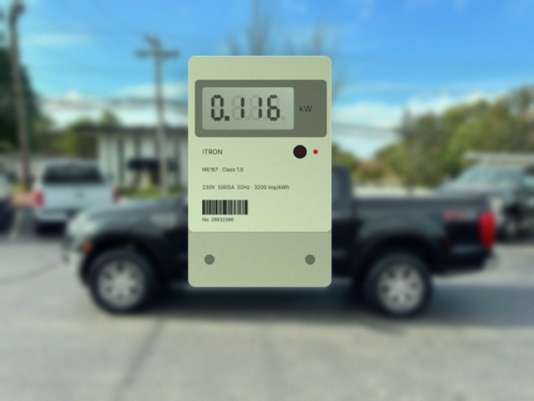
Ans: {"value": 0.116, "unit": "kW"}
